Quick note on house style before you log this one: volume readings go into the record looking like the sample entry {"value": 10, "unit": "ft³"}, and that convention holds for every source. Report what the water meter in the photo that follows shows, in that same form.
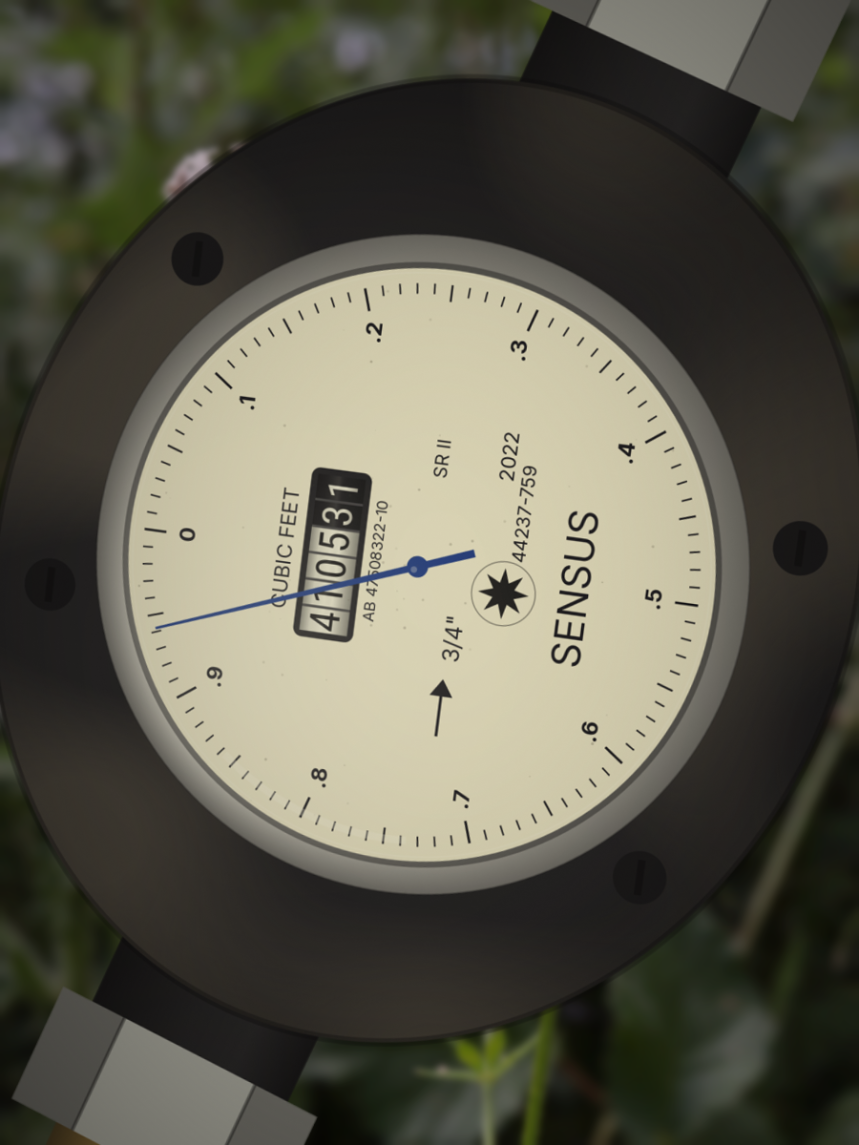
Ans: {"value": 410530.94, "unit": "ft³"}
